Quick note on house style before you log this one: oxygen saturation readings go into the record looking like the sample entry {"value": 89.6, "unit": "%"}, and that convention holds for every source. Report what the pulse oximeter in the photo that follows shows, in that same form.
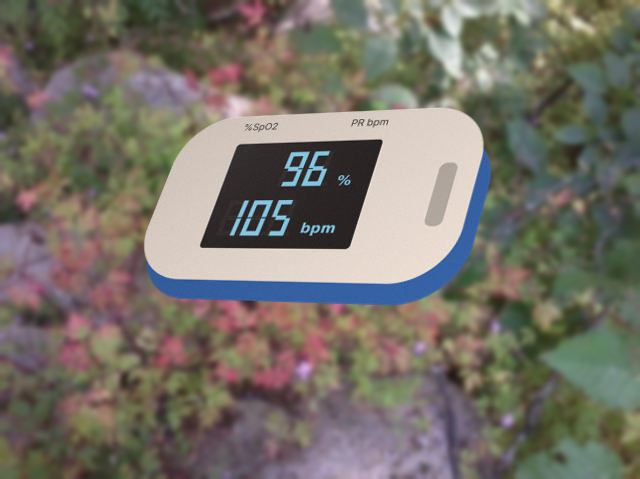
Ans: {"value": 96, "unit": "%"}
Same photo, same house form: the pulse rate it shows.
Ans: {"value": 105, "unit": "bpm"}
